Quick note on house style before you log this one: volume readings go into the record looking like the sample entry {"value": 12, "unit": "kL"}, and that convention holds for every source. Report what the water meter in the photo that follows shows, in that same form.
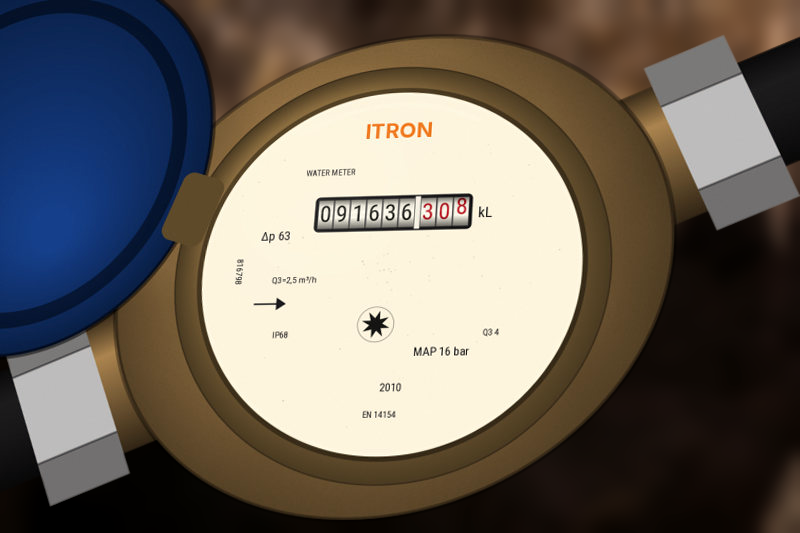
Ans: {"value": 91636.308, "unit": "kL"}
